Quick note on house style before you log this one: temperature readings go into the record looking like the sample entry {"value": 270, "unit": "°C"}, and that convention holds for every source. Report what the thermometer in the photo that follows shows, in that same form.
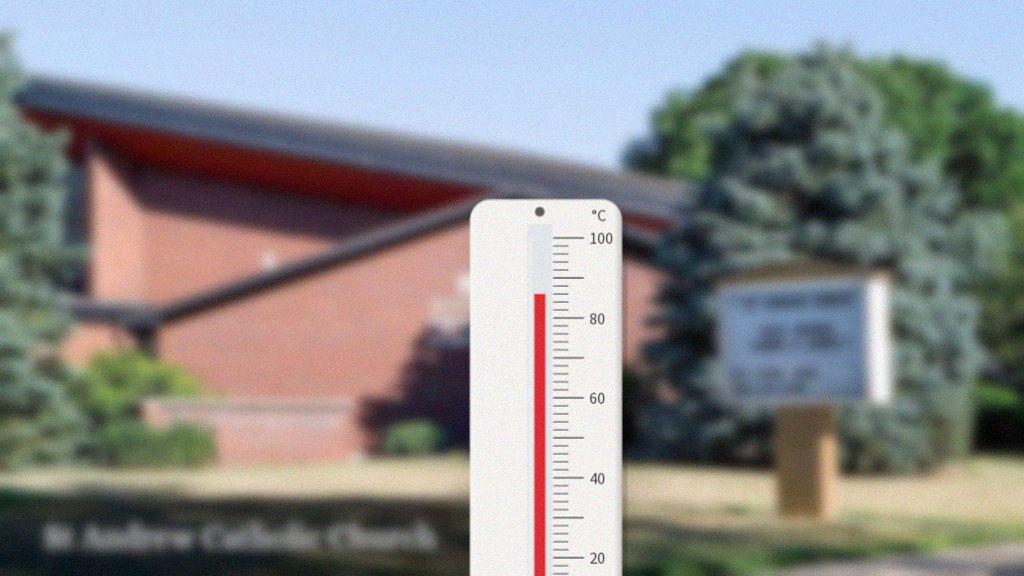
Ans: {"value": 86, "unit": "°C"}
